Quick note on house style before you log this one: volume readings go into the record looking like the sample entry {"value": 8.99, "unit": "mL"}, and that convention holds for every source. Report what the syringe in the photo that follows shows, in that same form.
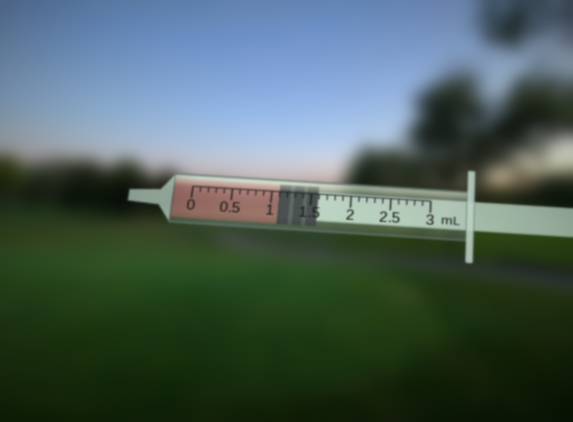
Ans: {"value": 1.1, "unit": "mL"}
